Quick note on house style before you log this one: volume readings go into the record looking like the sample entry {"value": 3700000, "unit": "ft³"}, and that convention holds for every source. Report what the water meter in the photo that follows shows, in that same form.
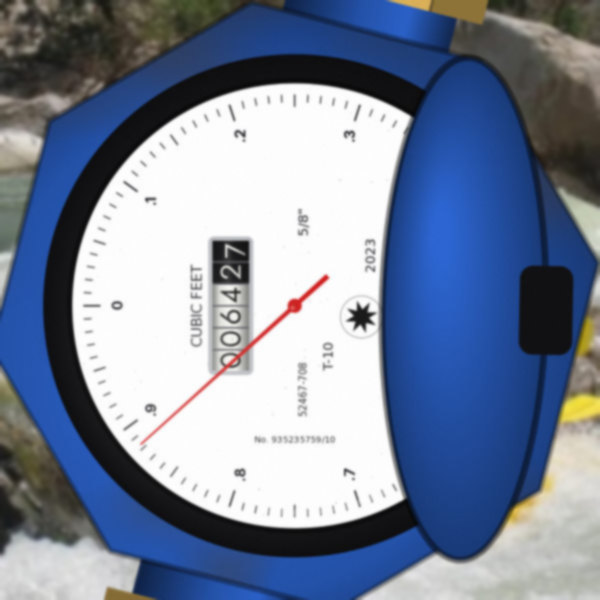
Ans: {"value": 6426.88, "unit": "ft³"}
